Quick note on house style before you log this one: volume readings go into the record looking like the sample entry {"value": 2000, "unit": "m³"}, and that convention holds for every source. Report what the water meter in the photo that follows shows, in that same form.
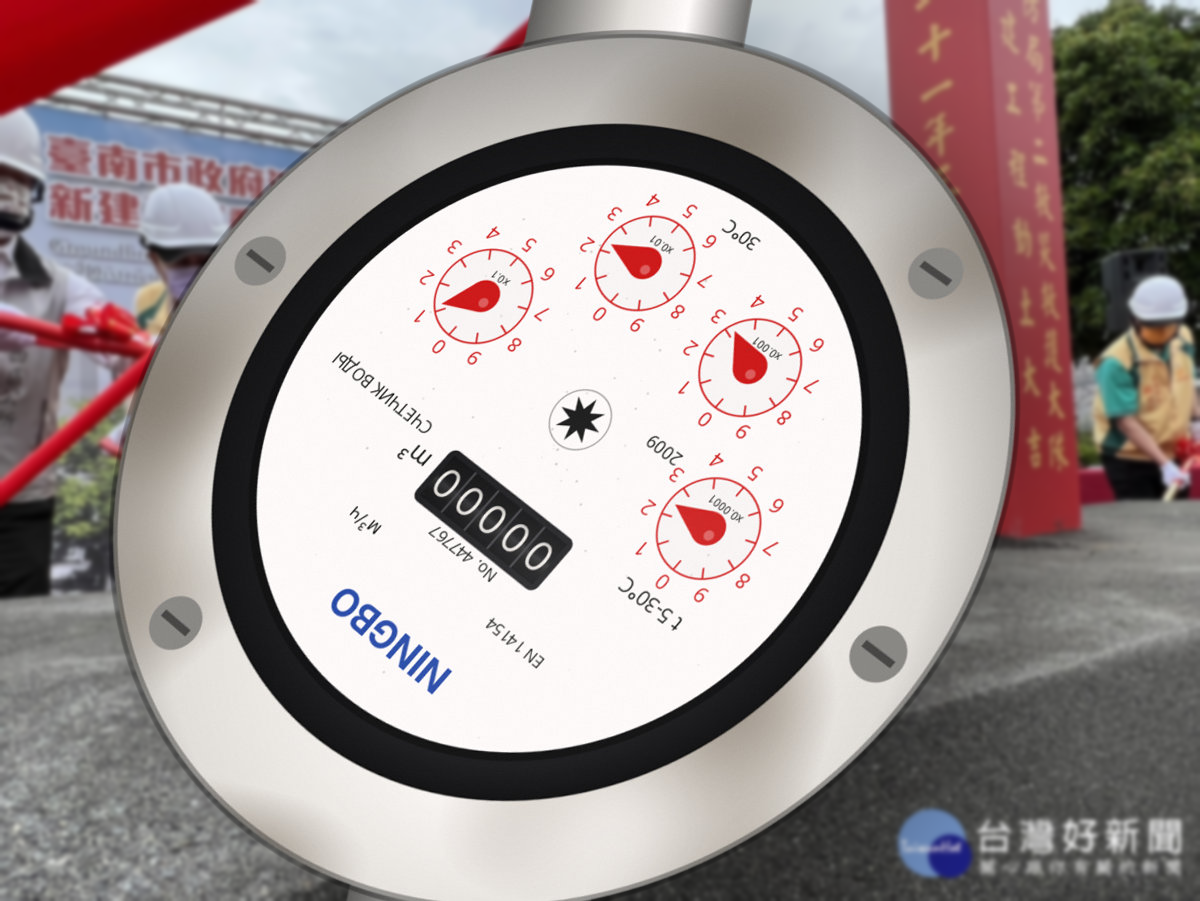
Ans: {"value": 0.1232, "unit": "m³"}
